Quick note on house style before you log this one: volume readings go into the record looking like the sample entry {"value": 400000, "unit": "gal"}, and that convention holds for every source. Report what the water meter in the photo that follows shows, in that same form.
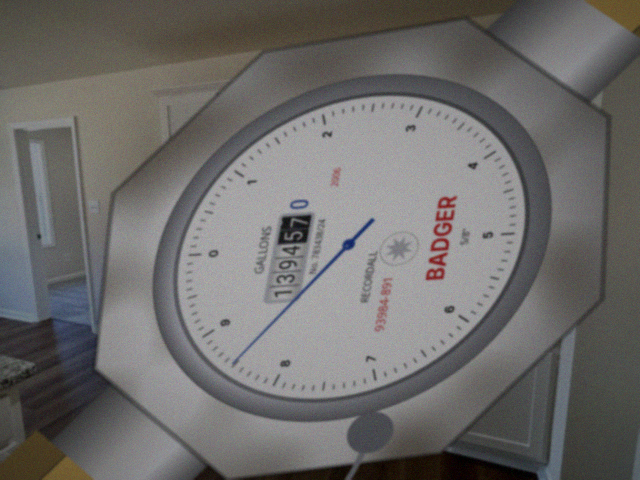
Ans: {"value": 1394568.5, "unit": "gal"}
